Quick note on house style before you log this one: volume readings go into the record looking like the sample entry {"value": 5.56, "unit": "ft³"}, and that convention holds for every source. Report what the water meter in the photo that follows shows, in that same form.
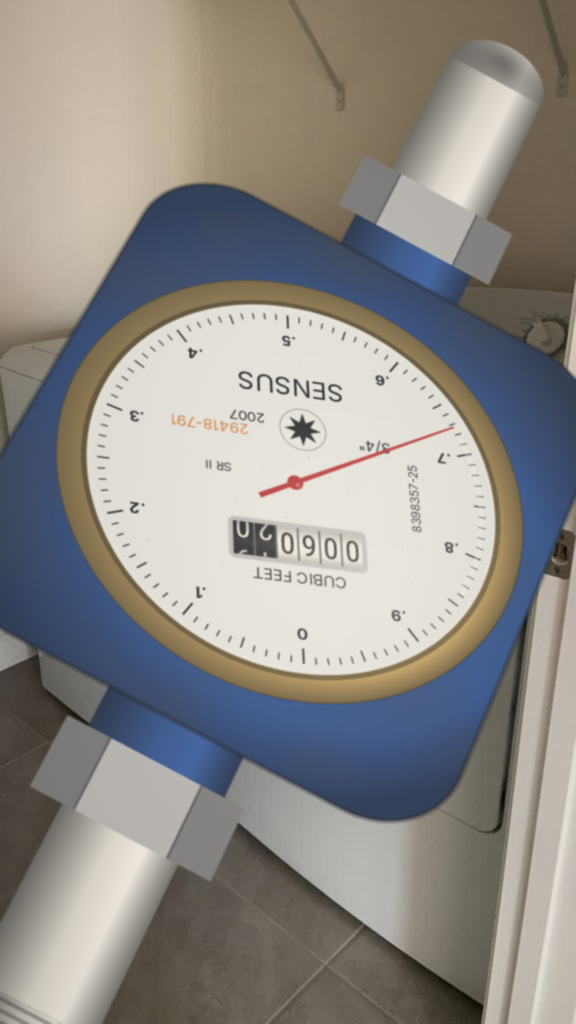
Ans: {"value": 6019.67, "unit": "ft³"}
